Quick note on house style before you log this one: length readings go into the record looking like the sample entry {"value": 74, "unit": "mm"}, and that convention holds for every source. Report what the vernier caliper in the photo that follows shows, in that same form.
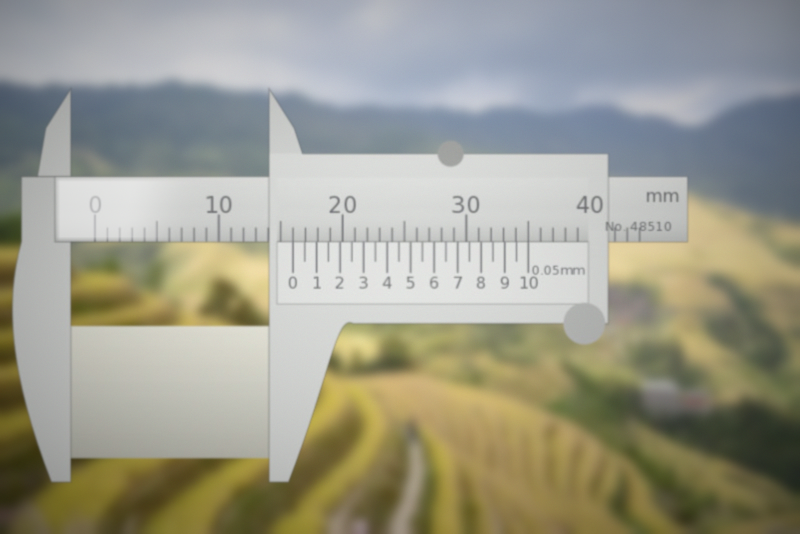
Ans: {"value": 16.0, "unit": "mm"}
